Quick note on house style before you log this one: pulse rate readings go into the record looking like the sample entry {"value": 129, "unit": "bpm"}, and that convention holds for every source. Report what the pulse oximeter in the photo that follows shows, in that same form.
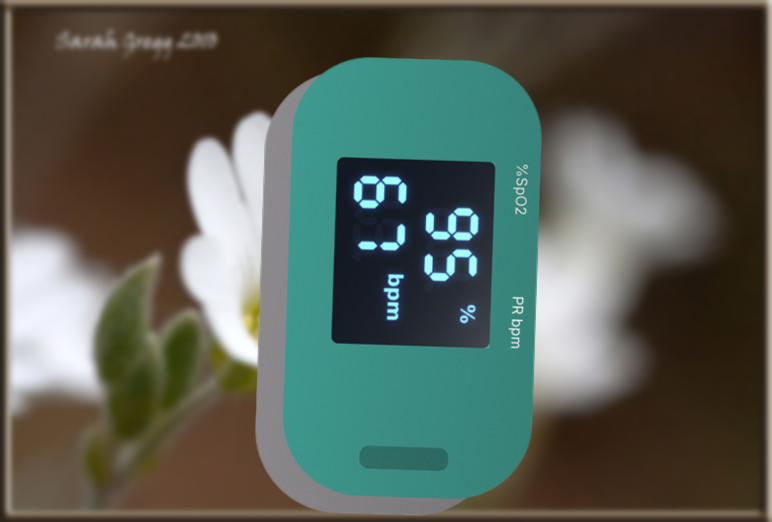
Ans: {"value": 67, "unit": "bpm"}
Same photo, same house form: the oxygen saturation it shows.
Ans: {"value": 95, "unit": "%"}
